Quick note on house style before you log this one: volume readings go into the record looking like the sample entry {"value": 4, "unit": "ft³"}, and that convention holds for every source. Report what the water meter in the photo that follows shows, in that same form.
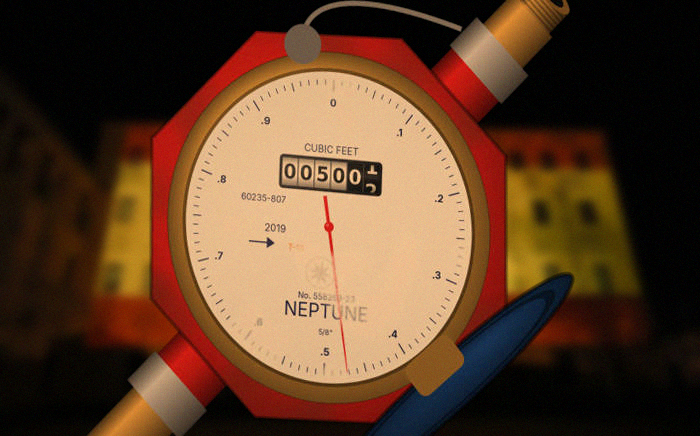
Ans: {"value": 5001.47, "unit": "ft³"}
